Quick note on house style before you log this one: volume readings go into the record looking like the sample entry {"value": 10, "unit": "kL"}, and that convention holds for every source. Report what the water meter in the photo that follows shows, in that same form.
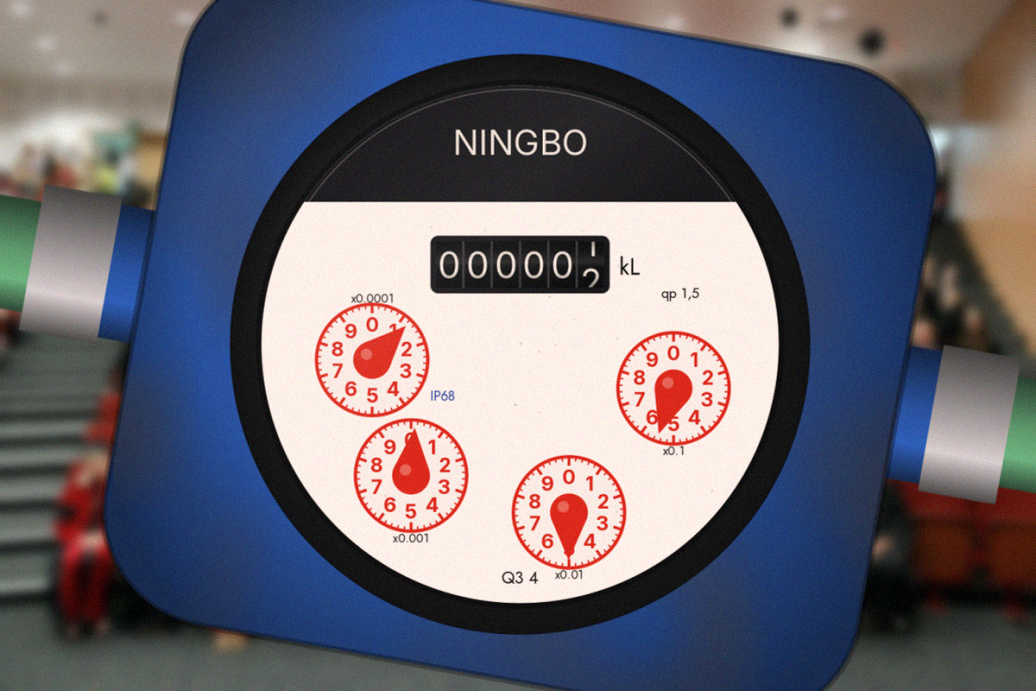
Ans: {"value": 1.5501, "unit": "kL"}
